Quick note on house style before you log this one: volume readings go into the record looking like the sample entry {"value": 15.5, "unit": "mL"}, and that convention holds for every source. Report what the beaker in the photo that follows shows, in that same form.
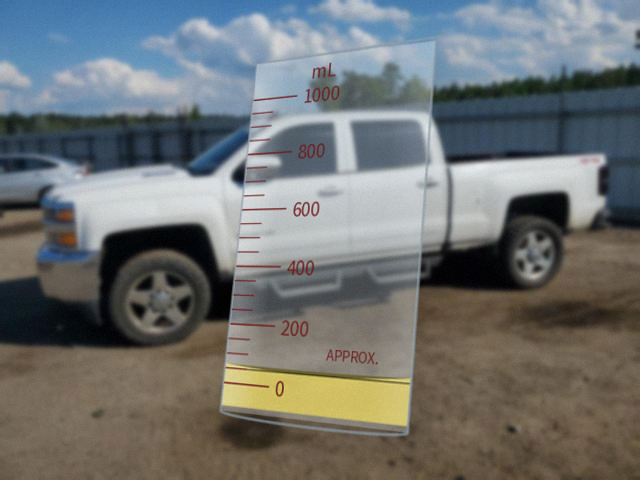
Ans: {"value": 50, "unit": "mL"}
